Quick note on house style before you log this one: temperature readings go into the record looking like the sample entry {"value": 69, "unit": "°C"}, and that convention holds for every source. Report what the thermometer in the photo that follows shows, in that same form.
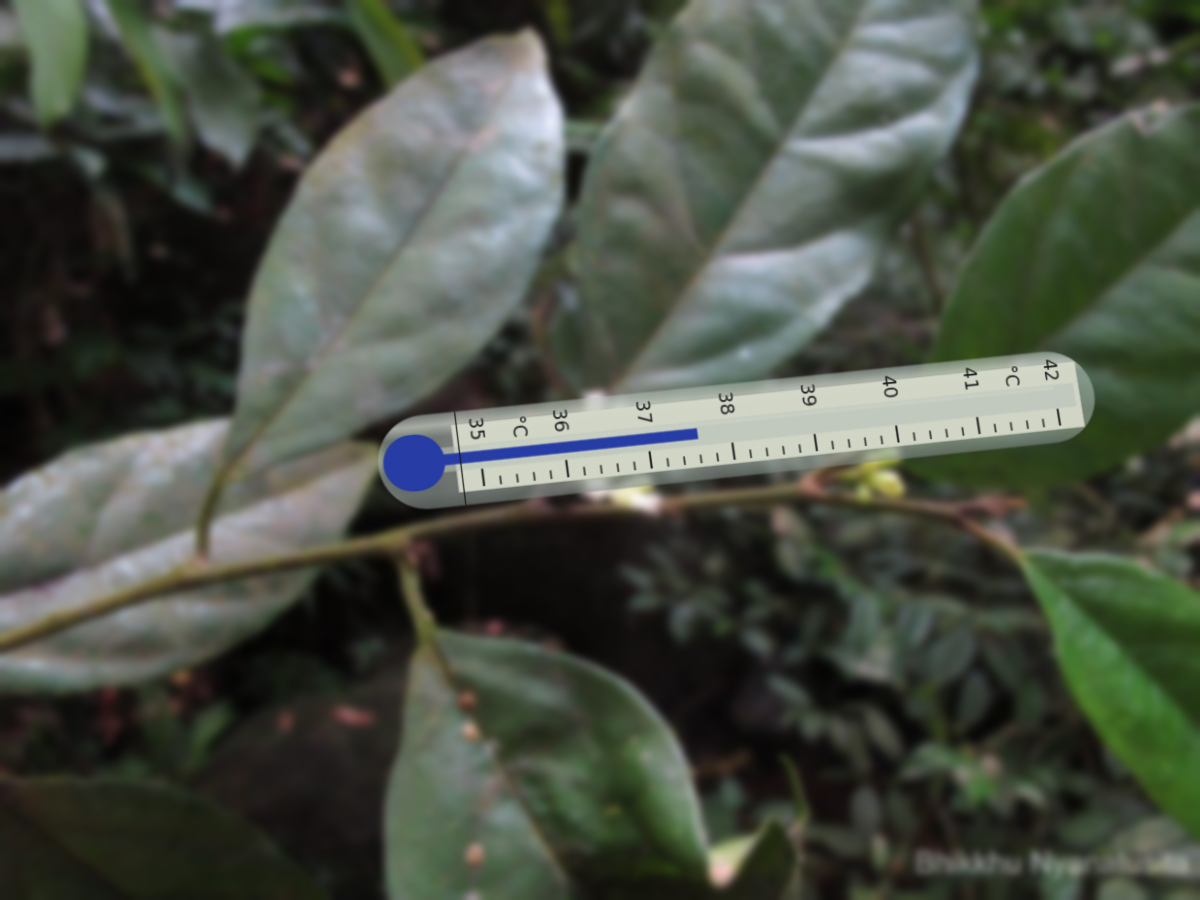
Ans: {"value": 37.6, "unit": "°C"}
